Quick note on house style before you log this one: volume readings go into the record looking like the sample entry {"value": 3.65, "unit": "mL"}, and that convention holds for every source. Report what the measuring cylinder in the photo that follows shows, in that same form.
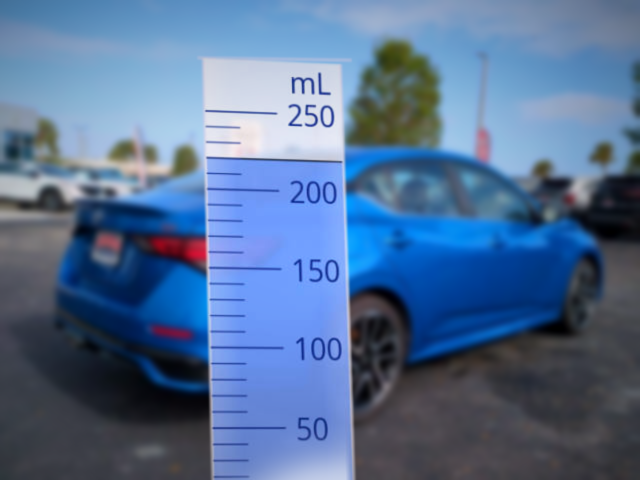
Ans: {"value": 220, "unit": "mL"}
